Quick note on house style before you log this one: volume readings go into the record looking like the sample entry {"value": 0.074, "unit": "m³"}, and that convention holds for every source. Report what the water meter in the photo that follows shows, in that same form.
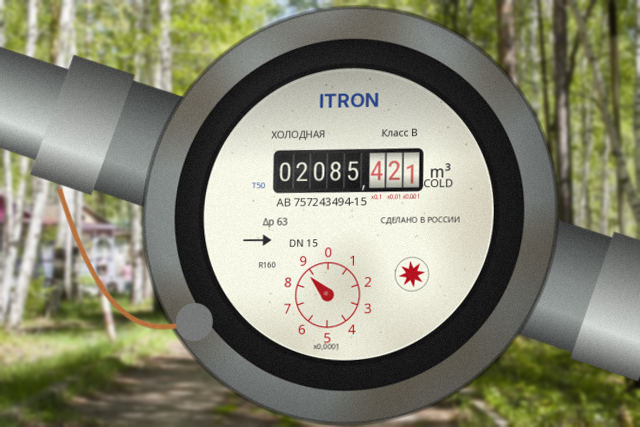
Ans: {"value": 2085.4208, "unit": "m³"}
